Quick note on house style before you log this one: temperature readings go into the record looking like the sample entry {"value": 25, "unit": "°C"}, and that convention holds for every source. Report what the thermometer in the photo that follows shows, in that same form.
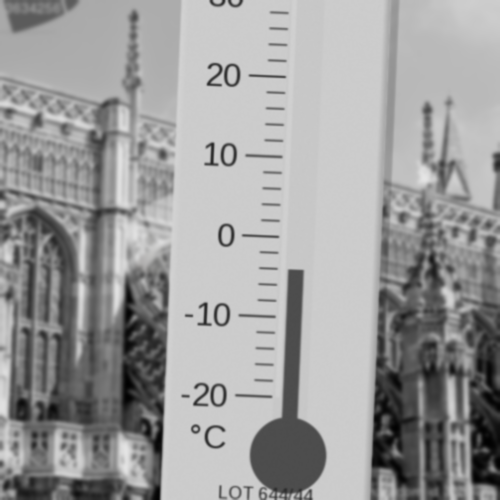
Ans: {"value": -4, "unit": "°C"}
